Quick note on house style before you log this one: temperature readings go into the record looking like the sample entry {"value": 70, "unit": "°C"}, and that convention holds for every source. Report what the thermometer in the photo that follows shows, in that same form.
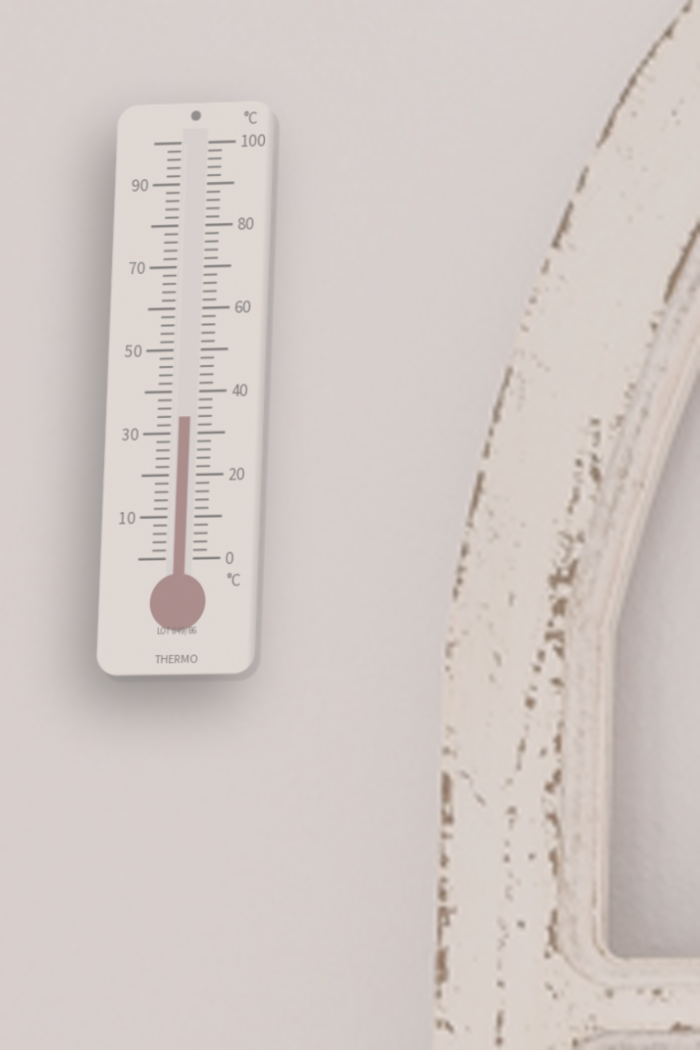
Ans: {"value": 34, "unit": "°C"}
